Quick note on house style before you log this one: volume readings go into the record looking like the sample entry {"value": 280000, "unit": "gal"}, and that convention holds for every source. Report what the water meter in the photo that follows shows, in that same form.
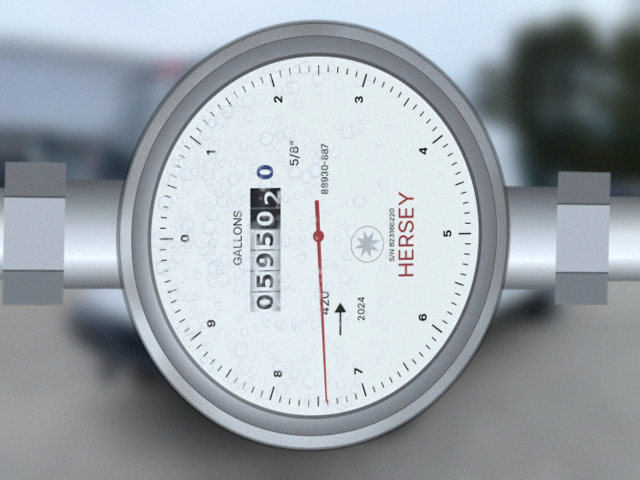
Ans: {"value": 595017.4, "unit": "gal"}
